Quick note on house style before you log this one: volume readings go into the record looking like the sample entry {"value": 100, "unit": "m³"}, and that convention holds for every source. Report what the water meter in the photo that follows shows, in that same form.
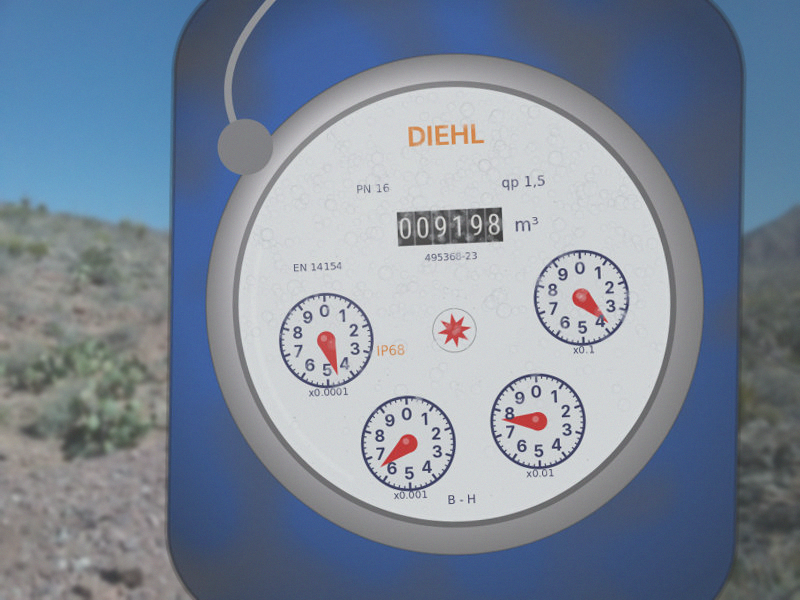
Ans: {"value": 9198.3764, "unit": "m³"}
